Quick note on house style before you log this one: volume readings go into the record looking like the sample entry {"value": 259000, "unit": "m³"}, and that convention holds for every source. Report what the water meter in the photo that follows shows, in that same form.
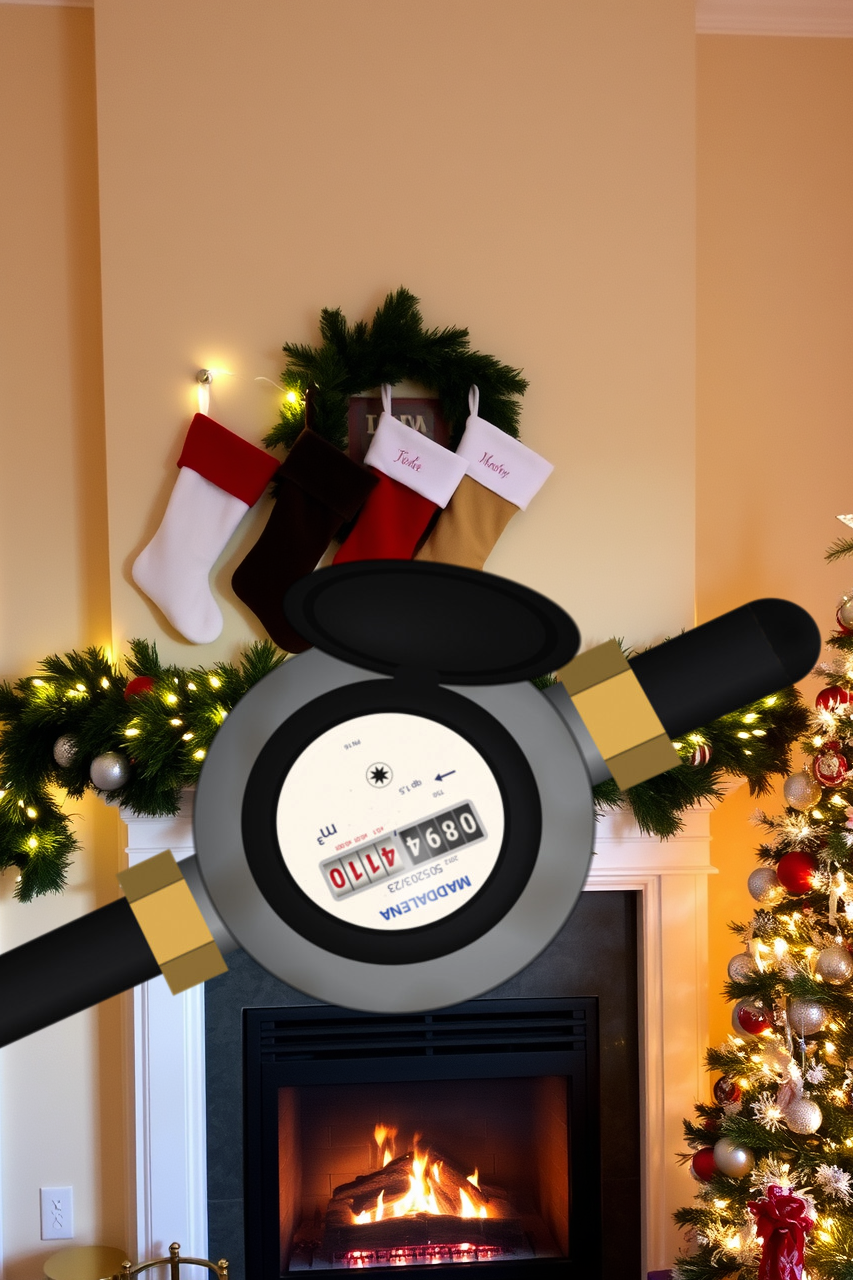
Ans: {"value": 894.4110, "unit": "m³"}
